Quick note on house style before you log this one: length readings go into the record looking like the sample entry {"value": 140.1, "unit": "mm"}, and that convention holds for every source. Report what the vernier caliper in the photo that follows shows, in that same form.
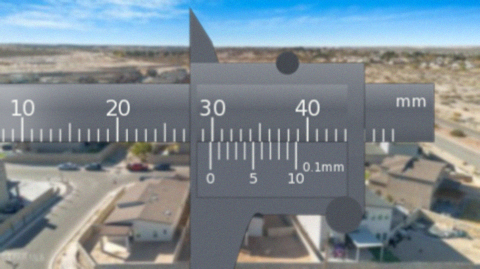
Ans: {"value": 29.8, "unit": "mm"}
